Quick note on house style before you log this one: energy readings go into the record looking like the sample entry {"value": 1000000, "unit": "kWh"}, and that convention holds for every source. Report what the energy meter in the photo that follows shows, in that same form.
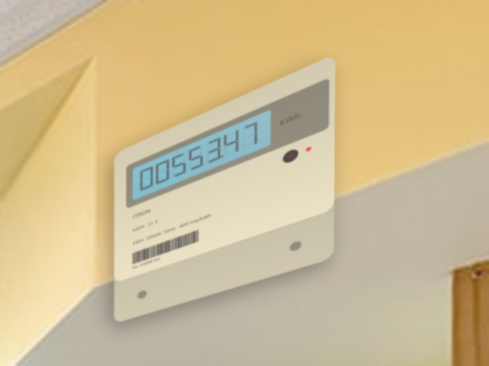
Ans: {"value": 553.47, "unit": "kWh"}
